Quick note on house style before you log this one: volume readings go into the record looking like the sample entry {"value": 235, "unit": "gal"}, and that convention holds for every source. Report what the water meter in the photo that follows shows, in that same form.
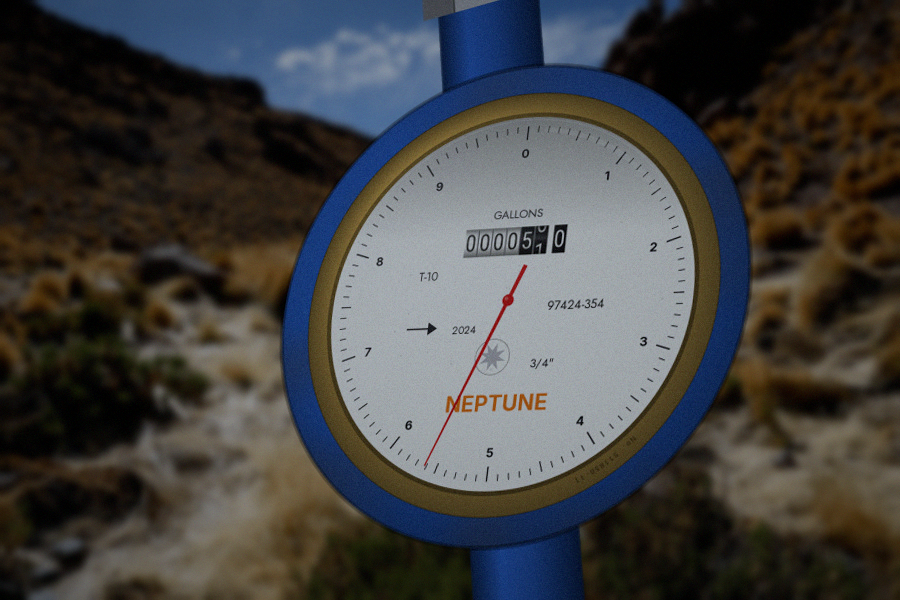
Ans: {"value": 505.6, "unit": "gal"}
